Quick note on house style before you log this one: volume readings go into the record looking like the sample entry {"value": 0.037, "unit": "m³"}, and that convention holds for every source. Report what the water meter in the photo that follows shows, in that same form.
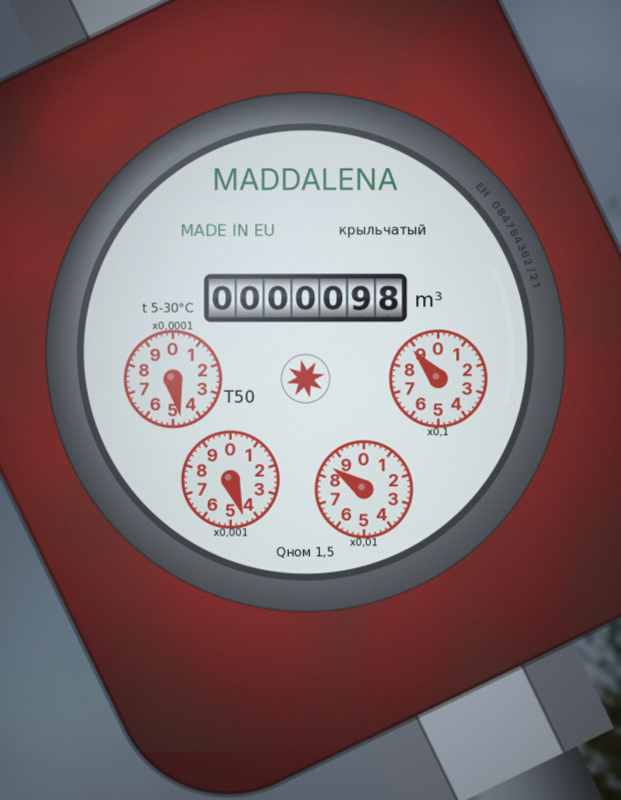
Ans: {"value": 98.8844, "unit": "m³"}
